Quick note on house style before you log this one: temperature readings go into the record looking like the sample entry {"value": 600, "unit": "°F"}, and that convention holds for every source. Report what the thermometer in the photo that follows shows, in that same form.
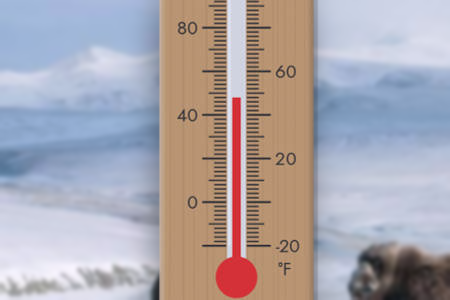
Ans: {"value": 48, "unit": "°F"}
